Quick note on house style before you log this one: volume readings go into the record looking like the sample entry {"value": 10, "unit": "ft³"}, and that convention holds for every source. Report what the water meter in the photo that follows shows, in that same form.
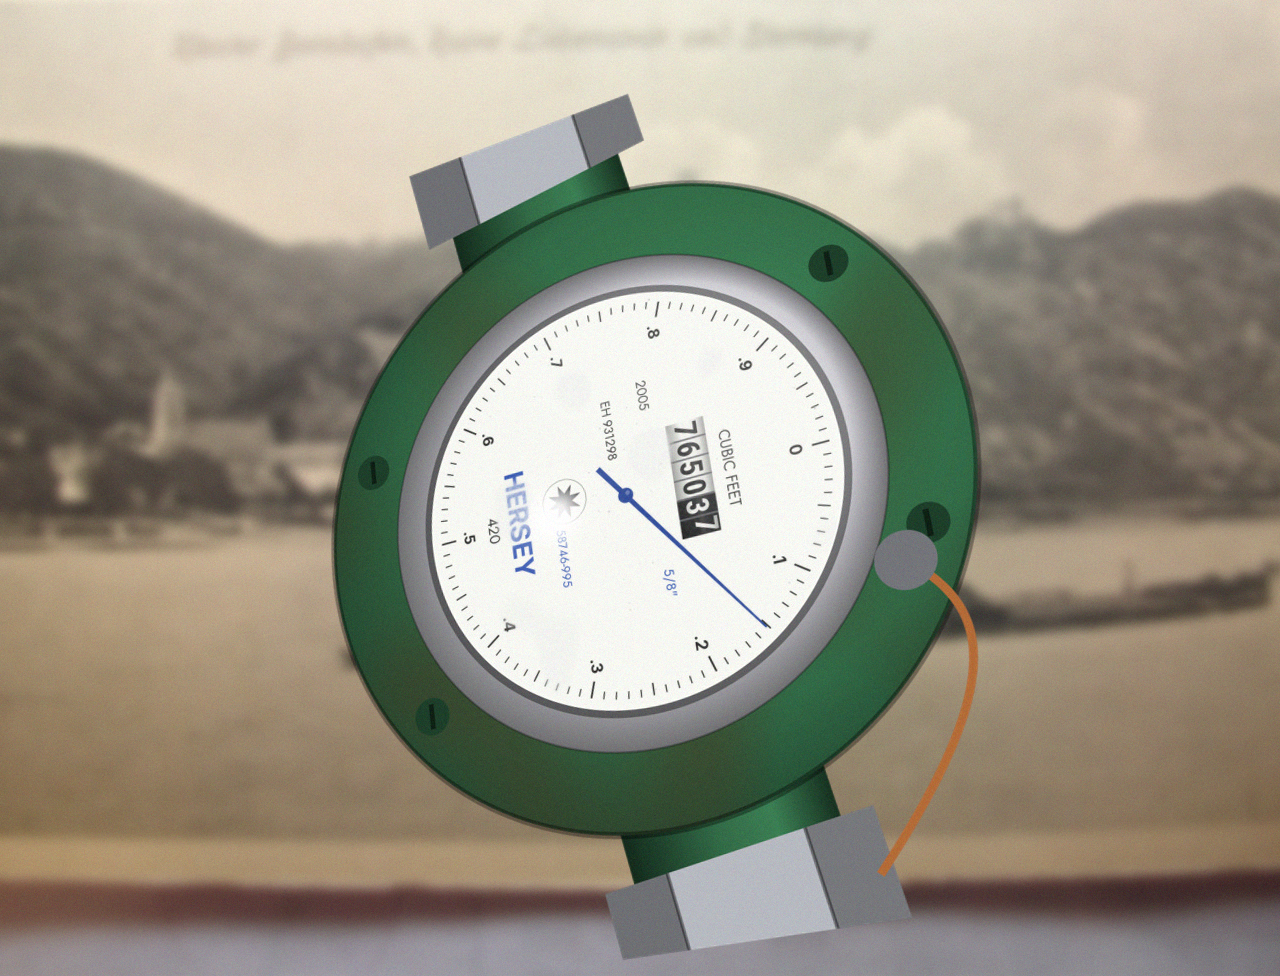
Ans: {"value": 765037.15, "unit": "ft³"}
